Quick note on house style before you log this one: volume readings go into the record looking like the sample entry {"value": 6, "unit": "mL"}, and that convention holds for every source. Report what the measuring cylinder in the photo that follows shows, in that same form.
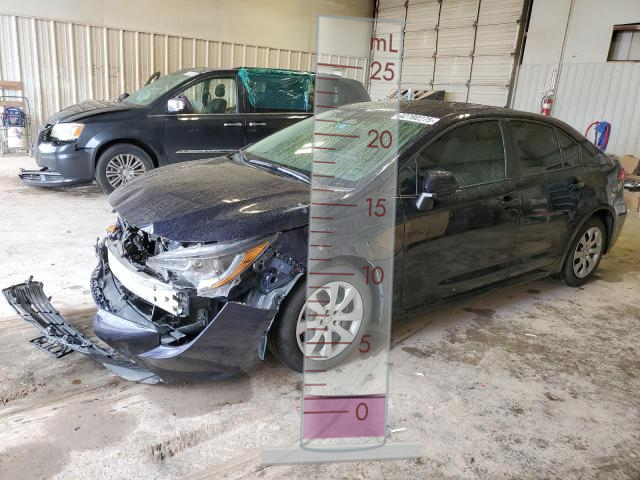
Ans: {"value": 1, "unit": "mL"}
